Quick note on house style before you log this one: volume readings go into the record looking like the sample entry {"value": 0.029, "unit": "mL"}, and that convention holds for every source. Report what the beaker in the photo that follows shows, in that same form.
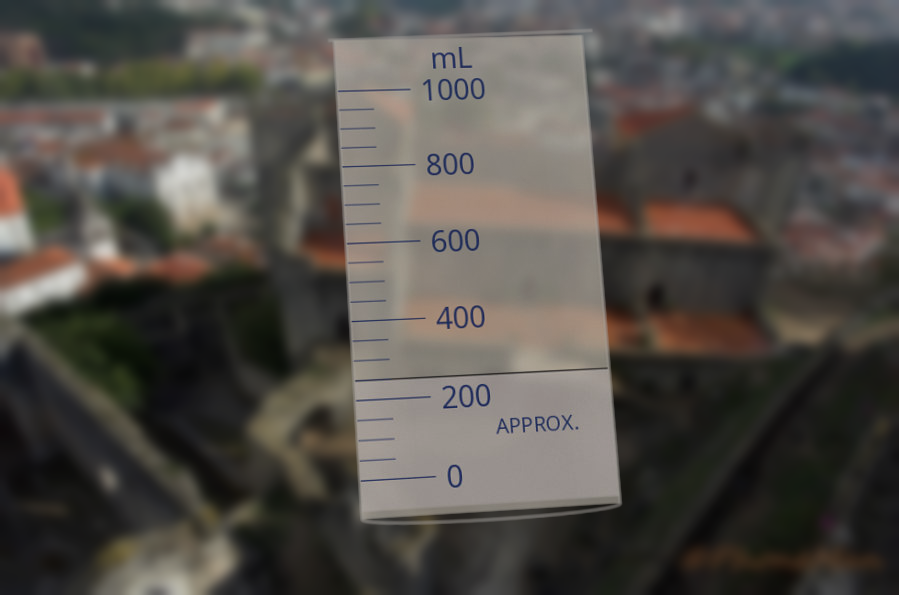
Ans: {"value": 250, "unit": "mL"}
